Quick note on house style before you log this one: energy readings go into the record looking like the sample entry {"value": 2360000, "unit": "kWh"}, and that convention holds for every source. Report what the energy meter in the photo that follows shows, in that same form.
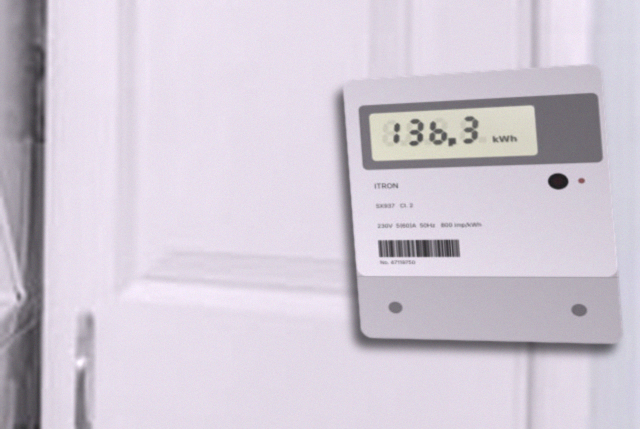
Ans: {"value": 136.3, "unit": "kWh"}
